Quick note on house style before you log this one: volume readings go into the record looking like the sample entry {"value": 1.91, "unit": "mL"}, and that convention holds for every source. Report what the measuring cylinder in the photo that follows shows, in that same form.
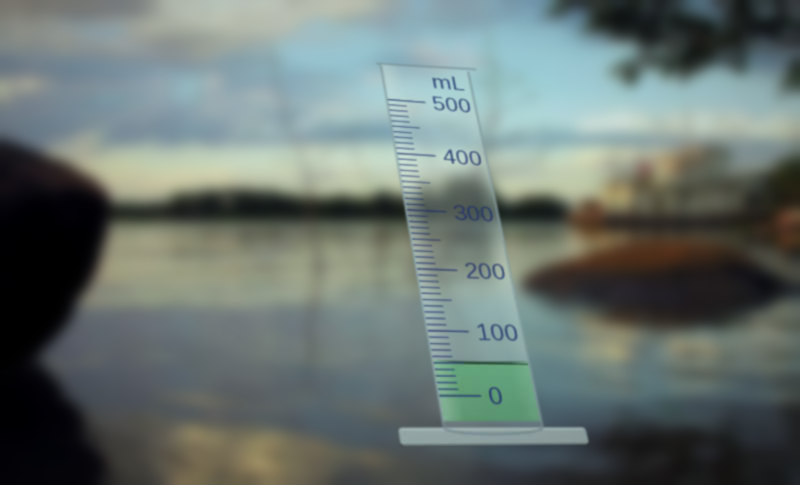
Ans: {"value": 50, "unit": "mL"}
